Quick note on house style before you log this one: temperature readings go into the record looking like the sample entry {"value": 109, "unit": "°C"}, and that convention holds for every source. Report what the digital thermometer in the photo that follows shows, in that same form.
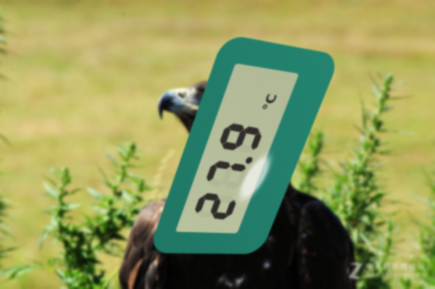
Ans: {"value": 27.9, "unit": "°C"}
